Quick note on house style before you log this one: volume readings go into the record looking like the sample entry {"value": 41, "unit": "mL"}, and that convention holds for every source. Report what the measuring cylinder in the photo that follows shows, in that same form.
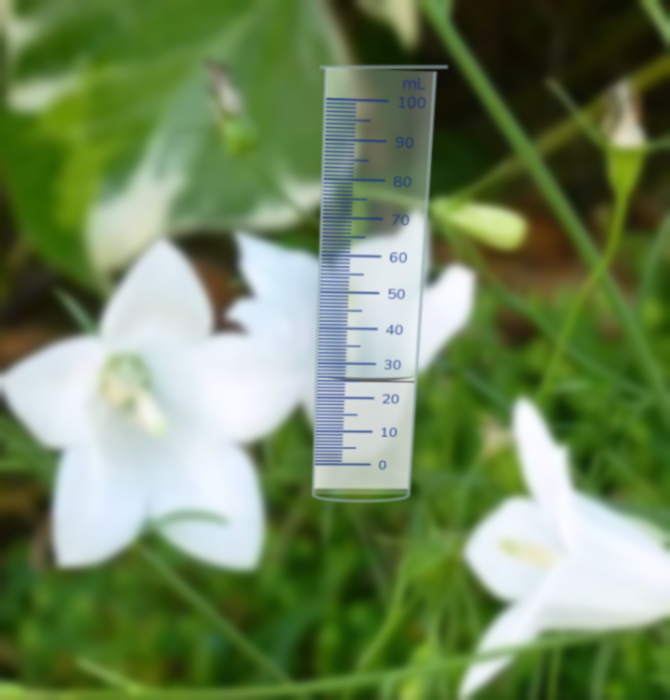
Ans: {"value": 25, "unit": "mL"}
